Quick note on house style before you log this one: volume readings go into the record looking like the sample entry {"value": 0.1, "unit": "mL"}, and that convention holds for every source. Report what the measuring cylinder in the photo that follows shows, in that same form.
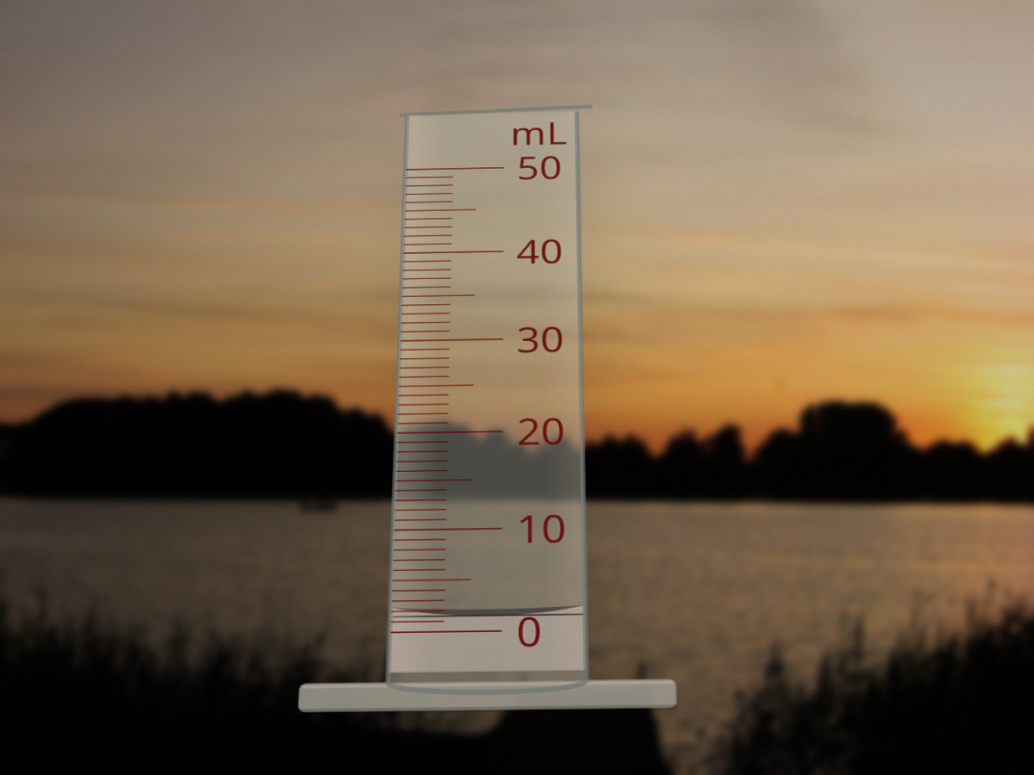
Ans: {"value": 1.5, "unit": "mL"}
